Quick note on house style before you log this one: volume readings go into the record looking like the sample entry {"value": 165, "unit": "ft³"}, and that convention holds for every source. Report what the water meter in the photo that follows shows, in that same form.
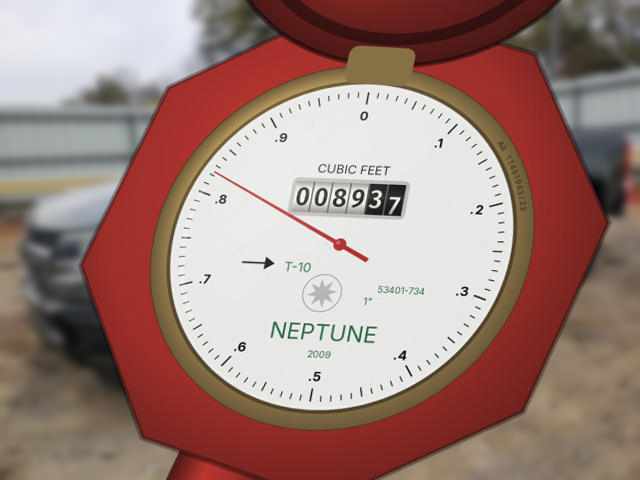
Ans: {"value": 8936.82, "unit": "ft³"}
